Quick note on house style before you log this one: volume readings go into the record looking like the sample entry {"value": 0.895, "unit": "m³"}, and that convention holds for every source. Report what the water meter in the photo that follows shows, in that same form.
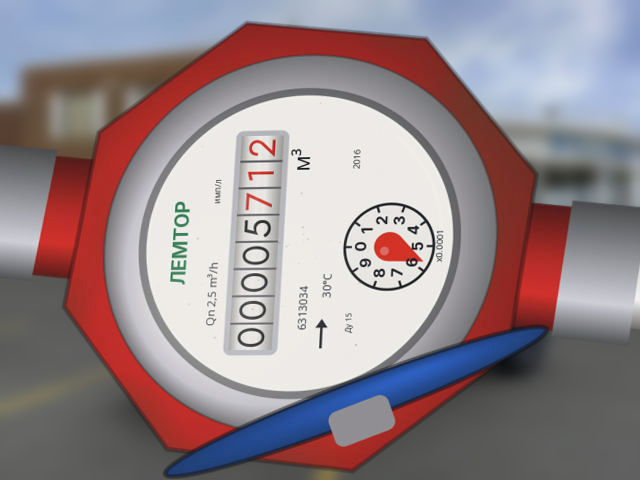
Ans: {"value": 5.7125, "unit": "m³"}
